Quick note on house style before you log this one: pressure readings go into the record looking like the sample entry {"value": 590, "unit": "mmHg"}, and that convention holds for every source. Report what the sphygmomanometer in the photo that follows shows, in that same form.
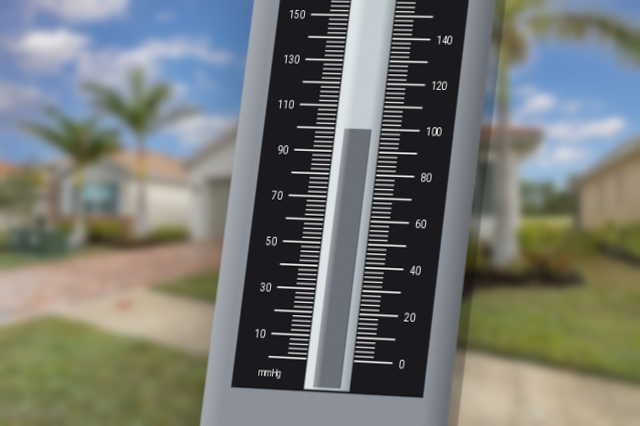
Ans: {"value": 100, "unit": "mmHg"}
